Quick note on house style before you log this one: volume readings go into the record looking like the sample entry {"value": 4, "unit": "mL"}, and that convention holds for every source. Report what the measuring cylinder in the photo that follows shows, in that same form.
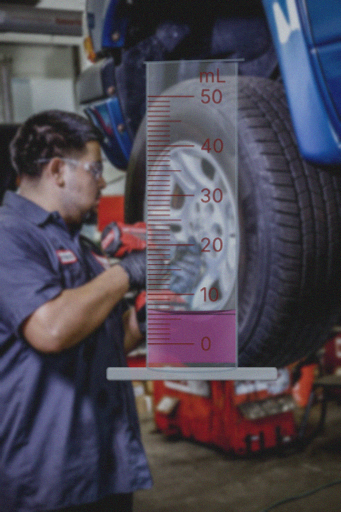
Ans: {"value": 6, "unit": "mL"}
